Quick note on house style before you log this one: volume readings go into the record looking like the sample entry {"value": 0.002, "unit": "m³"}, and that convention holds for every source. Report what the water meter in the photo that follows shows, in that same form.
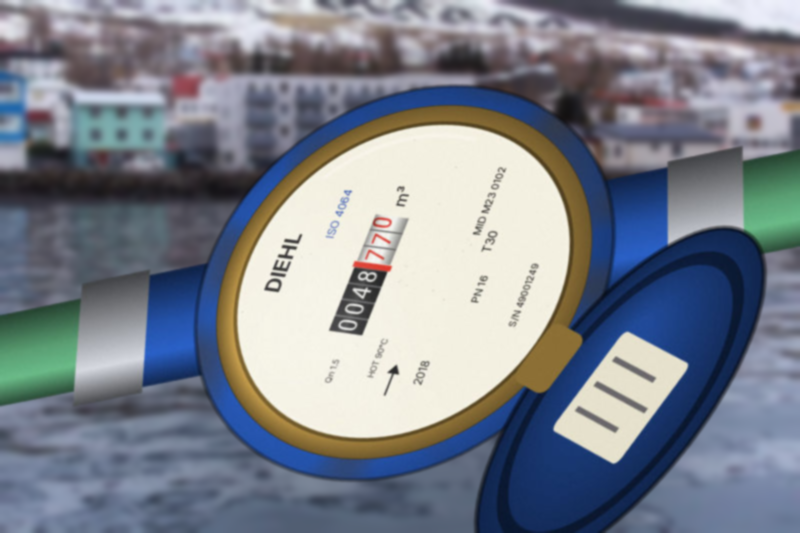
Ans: {"value": 48.770, "unit": "m³"}
